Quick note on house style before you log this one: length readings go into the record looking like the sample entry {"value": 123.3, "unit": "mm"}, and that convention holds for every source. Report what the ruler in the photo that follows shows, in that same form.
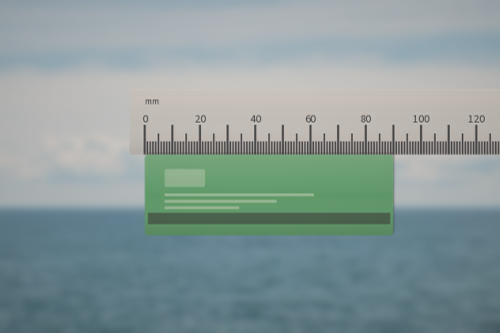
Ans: {"value": 90, "unit": "mm"}
